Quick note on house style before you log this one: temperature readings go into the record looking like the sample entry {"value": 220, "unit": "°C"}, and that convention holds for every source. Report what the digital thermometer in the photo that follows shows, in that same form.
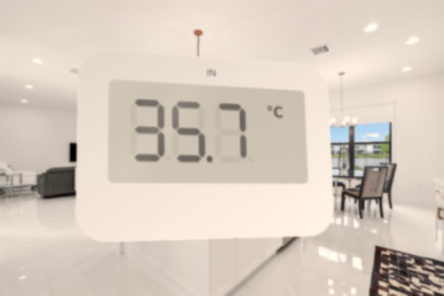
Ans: {"value": 35.7, "unit": "°C"}
